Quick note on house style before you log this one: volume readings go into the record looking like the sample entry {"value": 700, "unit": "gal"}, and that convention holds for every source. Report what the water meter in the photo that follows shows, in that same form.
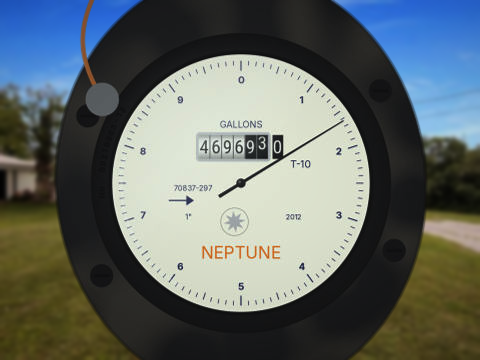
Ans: {"value": 4696931.6, "unit": "gal"}
